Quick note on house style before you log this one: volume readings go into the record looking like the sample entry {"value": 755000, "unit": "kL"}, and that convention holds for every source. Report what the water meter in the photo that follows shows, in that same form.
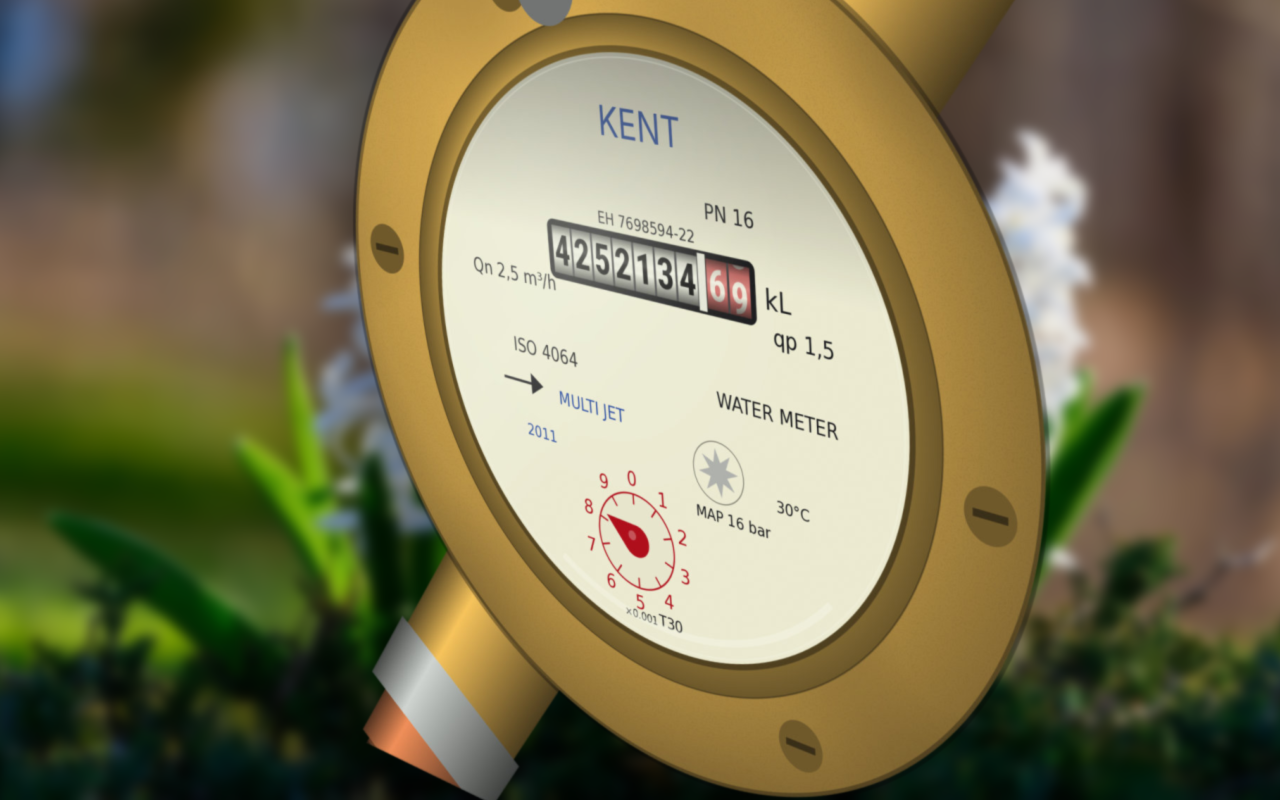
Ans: {"value": 4252134.688, "unit": "kL"}
